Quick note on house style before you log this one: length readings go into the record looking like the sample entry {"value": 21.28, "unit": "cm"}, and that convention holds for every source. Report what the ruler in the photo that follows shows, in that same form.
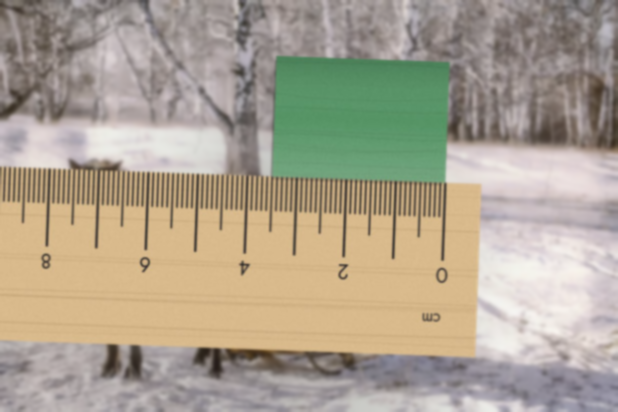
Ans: {"value": 3.5, "unit": "cm"}
